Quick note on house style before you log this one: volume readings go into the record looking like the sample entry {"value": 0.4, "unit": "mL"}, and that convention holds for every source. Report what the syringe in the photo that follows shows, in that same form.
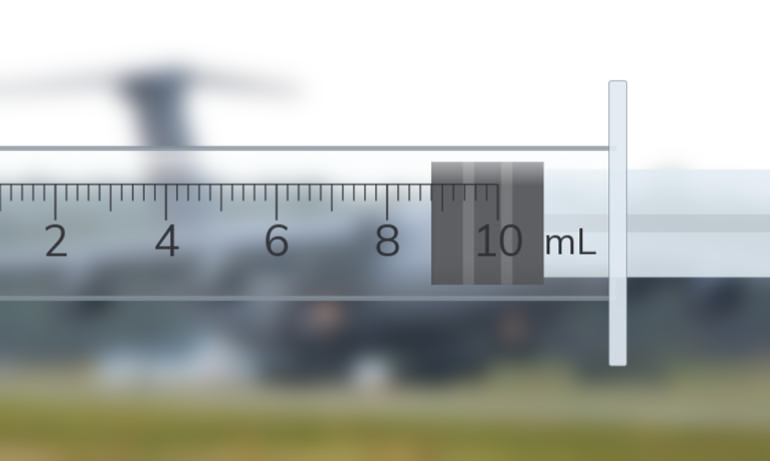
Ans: {"value": 8.8, "unit": "mL"}
